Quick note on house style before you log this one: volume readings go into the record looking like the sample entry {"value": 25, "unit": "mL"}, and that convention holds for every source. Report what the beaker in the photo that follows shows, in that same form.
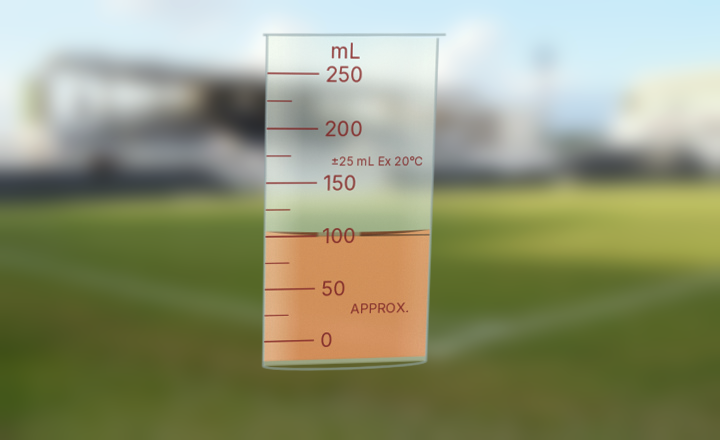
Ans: {"value": 100, "unit": "mL"}
